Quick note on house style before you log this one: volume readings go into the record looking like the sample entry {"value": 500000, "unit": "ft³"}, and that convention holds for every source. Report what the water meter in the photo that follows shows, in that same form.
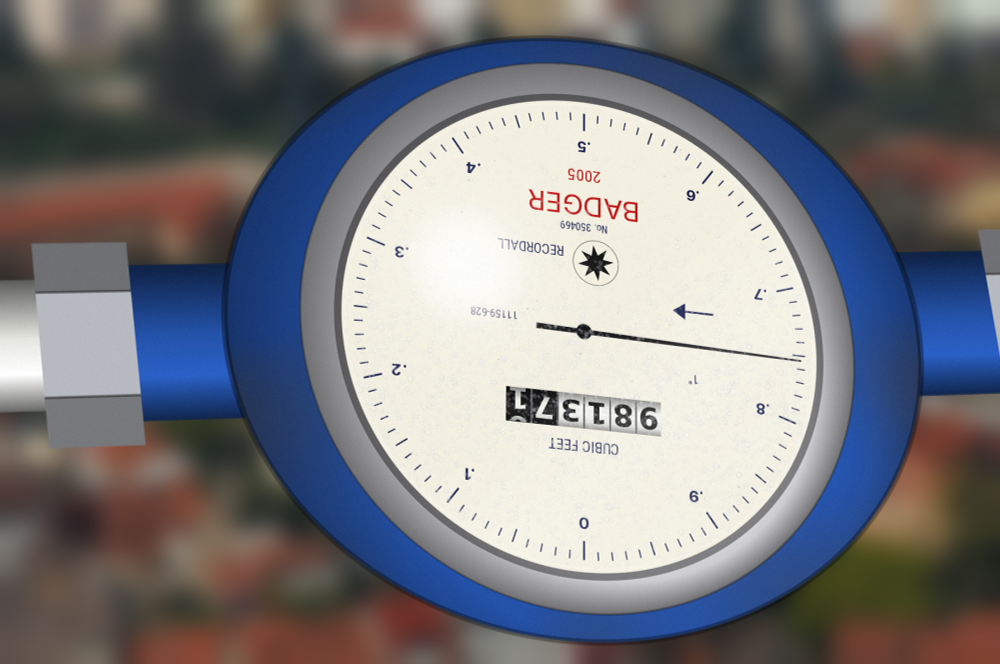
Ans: {"value": 981370.75, "unit": "ft³"}
